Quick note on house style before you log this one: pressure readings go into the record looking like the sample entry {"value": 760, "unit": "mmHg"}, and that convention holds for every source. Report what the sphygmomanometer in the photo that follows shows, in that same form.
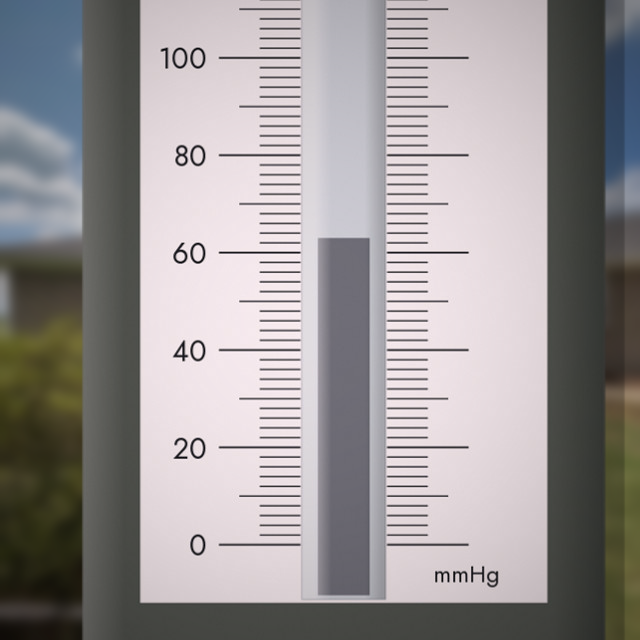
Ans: {"value": 63, "unit": "mmHg"}
